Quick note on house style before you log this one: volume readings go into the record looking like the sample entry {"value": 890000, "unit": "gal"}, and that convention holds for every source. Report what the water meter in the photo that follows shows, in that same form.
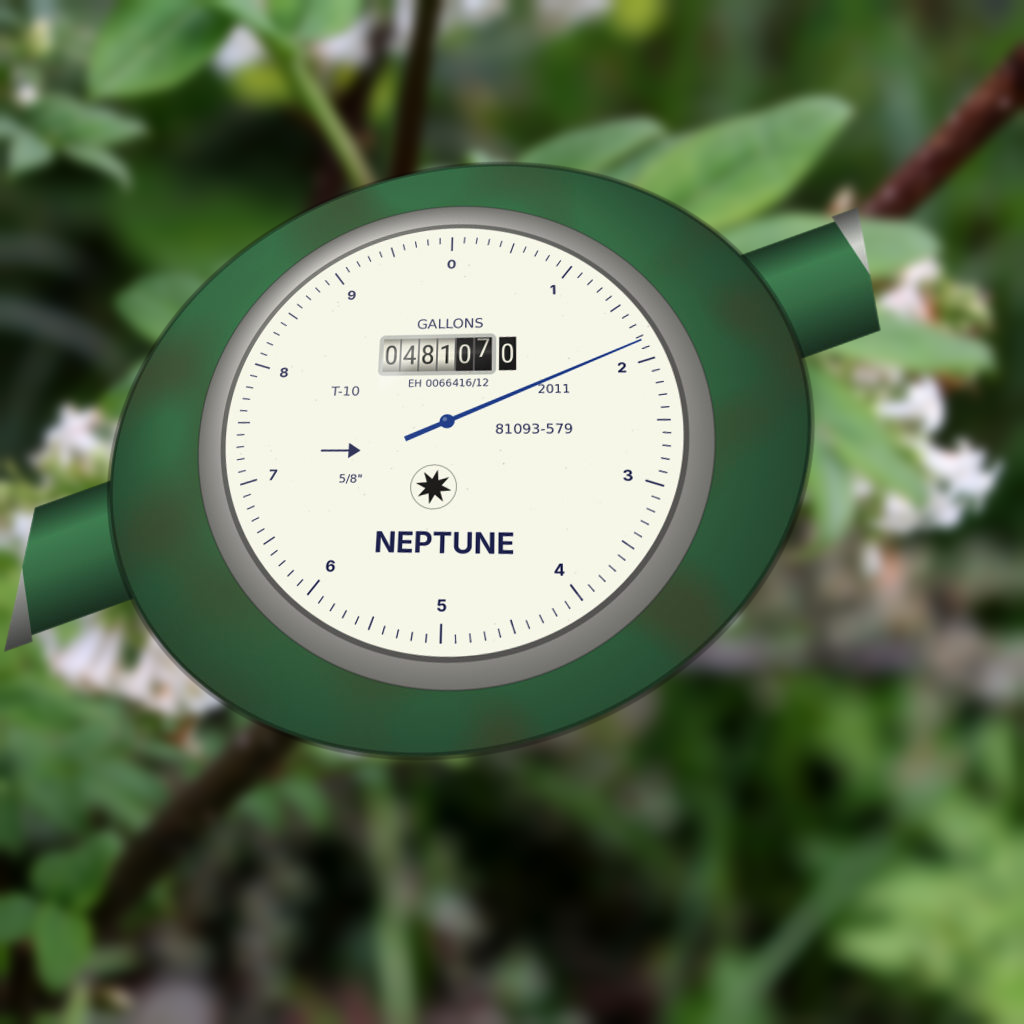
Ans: {"value": 481071.8, "unit": "gal"}
